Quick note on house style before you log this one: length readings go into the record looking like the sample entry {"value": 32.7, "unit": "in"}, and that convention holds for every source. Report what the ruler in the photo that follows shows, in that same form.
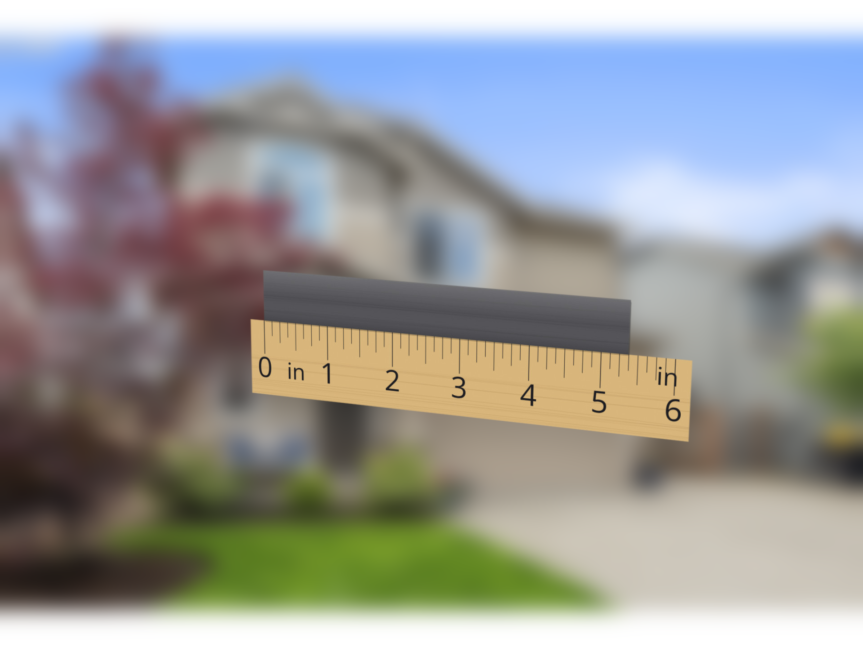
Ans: {"value": 5.375, "unit": "in"}
